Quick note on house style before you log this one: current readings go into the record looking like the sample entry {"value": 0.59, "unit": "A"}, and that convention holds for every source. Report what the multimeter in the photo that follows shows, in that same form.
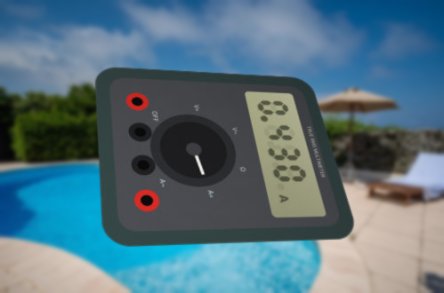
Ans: {"value": 0.430, "unit": "A"}
